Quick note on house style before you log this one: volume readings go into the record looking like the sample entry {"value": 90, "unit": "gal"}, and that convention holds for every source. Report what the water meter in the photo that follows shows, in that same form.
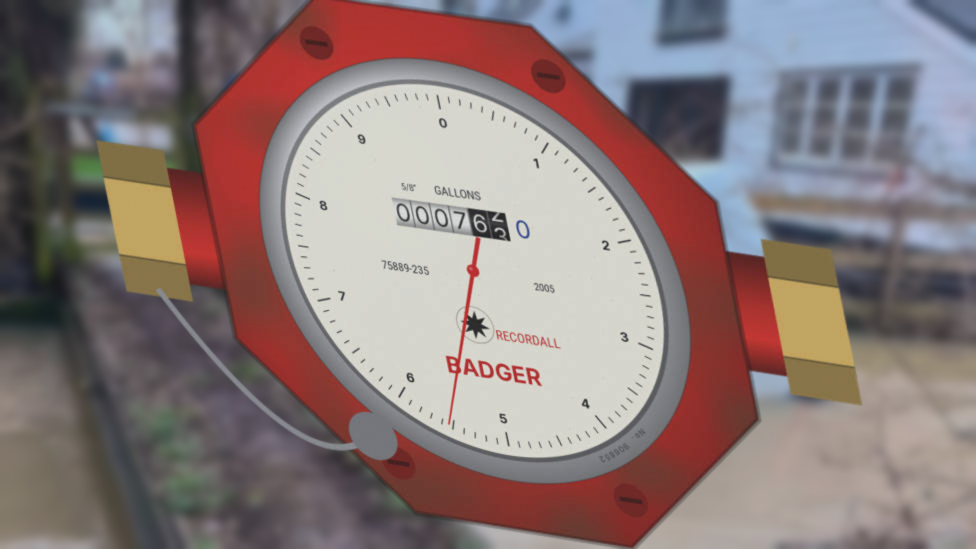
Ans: {"value": 7625.5, "unit": "gal"}
